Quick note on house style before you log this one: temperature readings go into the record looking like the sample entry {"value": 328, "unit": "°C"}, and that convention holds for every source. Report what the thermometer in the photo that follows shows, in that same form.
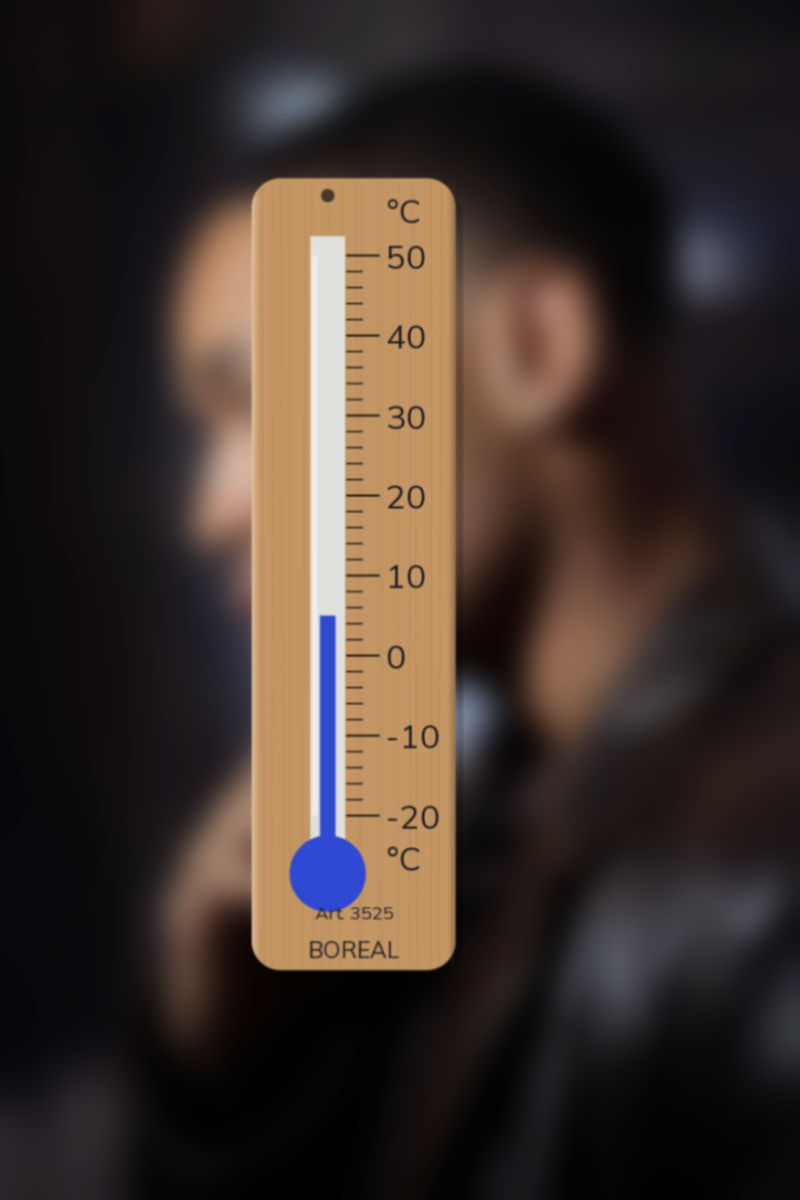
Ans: {"value": 5, "unit": "°C"}
